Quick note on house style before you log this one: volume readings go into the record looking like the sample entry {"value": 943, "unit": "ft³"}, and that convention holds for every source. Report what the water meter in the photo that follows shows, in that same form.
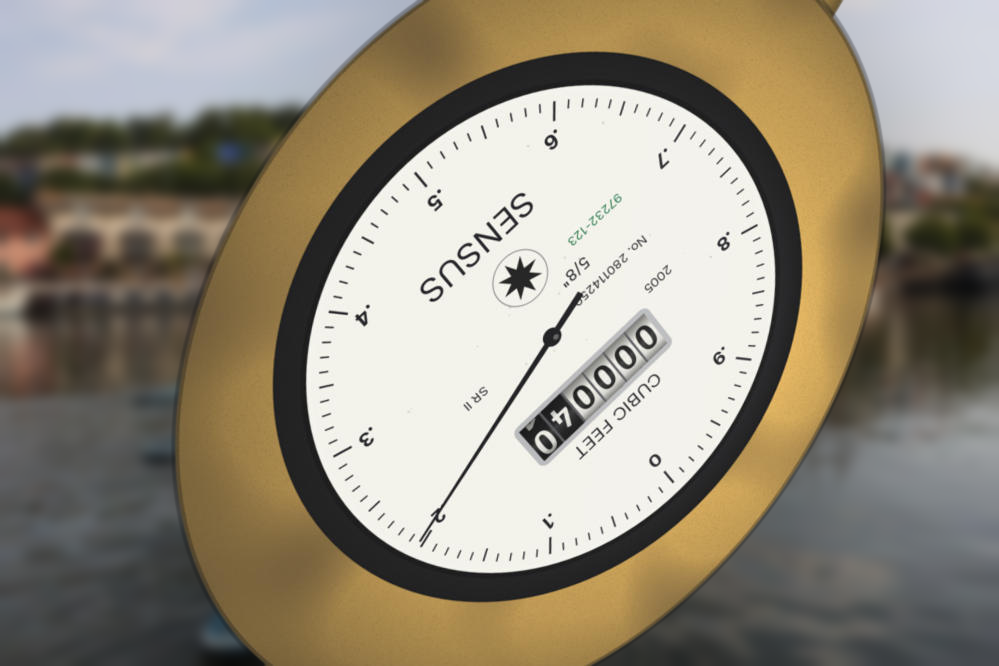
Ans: {"value": 40.20, "unit": "ft³"}
